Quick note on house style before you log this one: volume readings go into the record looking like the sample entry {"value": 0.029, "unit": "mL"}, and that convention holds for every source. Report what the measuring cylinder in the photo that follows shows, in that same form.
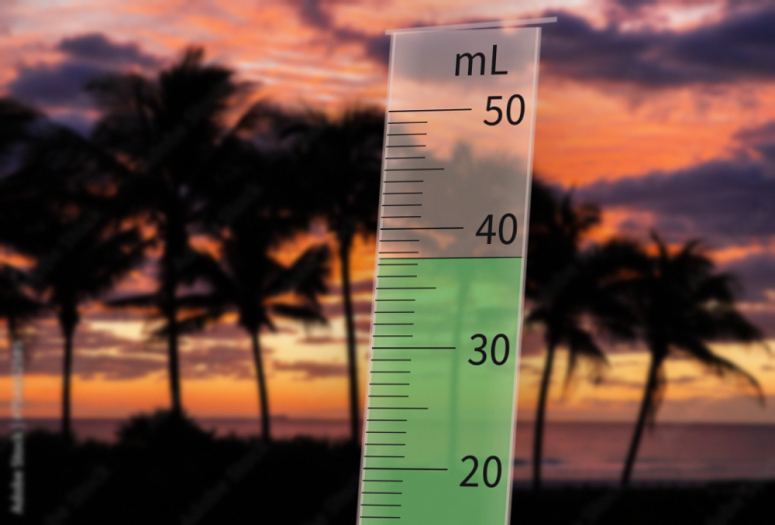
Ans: {"value": 37.5, "unit": "mL"}
